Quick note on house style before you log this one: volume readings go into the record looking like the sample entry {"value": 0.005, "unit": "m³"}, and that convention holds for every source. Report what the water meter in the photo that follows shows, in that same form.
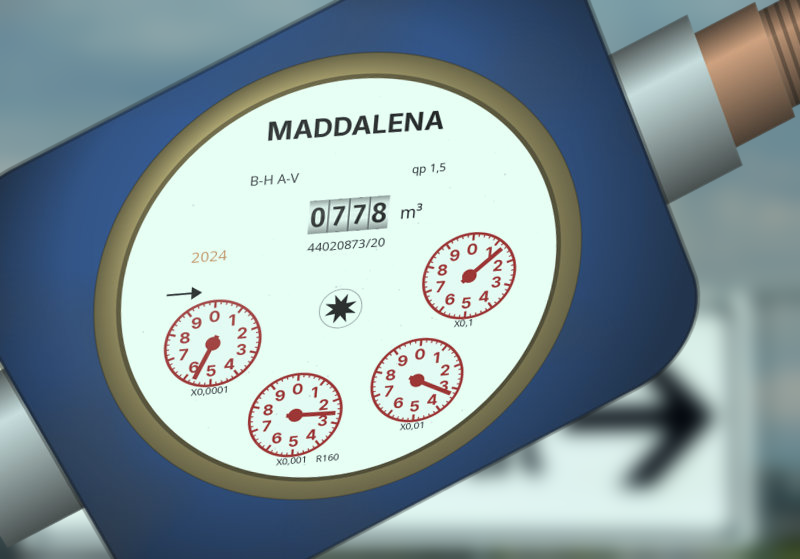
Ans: {"value": 778.1325, "unit": "m³"}
